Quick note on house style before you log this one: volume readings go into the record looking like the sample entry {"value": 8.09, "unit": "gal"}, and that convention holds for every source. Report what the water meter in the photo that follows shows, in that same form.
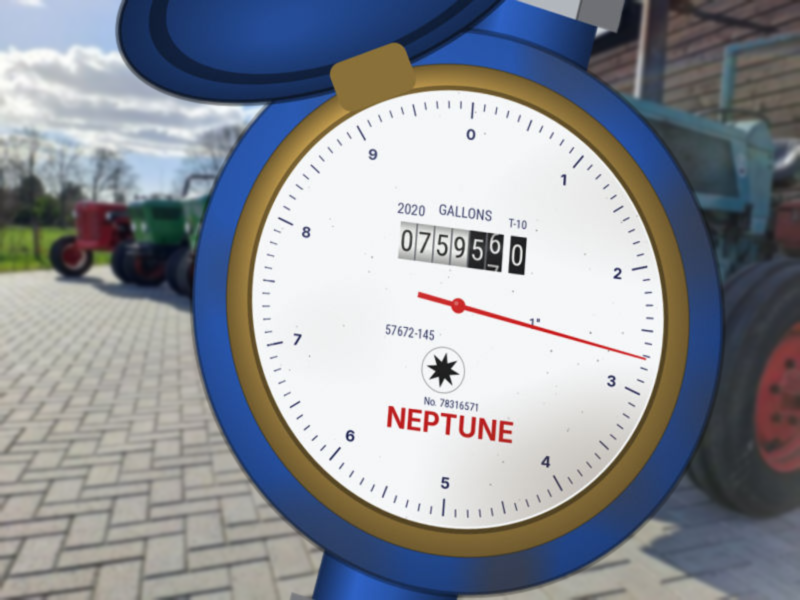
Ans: {"value": 759562.7, "unit": "gal"}
